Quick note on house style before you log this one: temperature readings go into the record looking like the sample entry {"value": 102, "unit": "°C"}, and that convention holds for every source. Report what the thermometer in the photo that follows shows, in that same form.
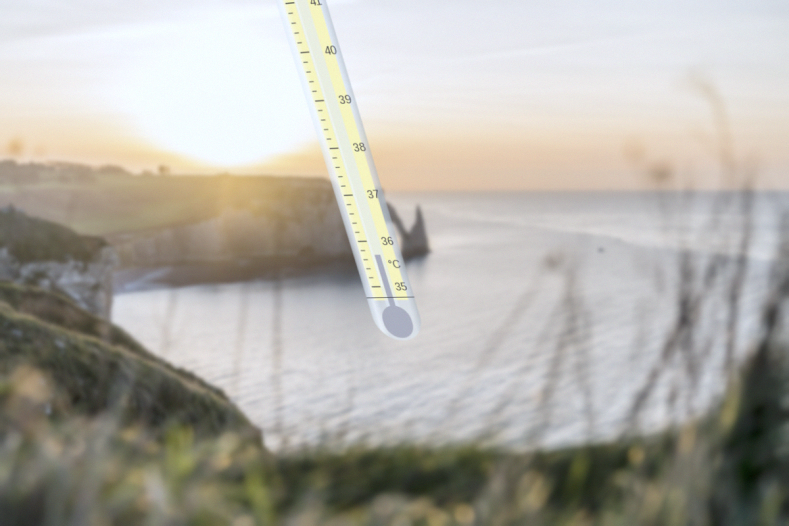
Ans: {"value": 35.7, "unit": "°C"}
